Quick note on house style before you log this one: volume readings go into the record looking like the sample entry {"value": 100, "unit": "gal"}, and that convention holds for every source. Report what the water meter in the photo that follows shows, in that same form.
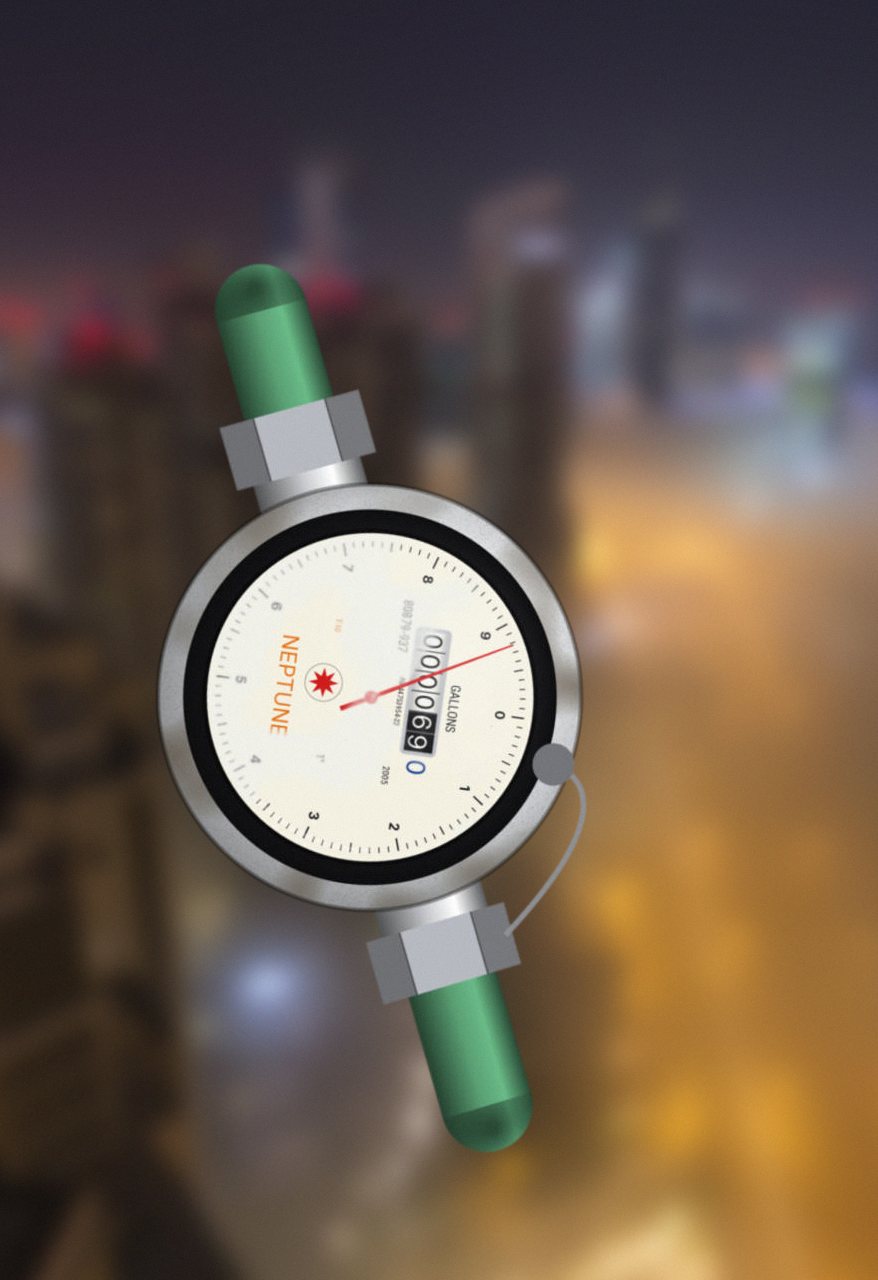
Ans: {"value": 689.2, "unit": "gal"}
